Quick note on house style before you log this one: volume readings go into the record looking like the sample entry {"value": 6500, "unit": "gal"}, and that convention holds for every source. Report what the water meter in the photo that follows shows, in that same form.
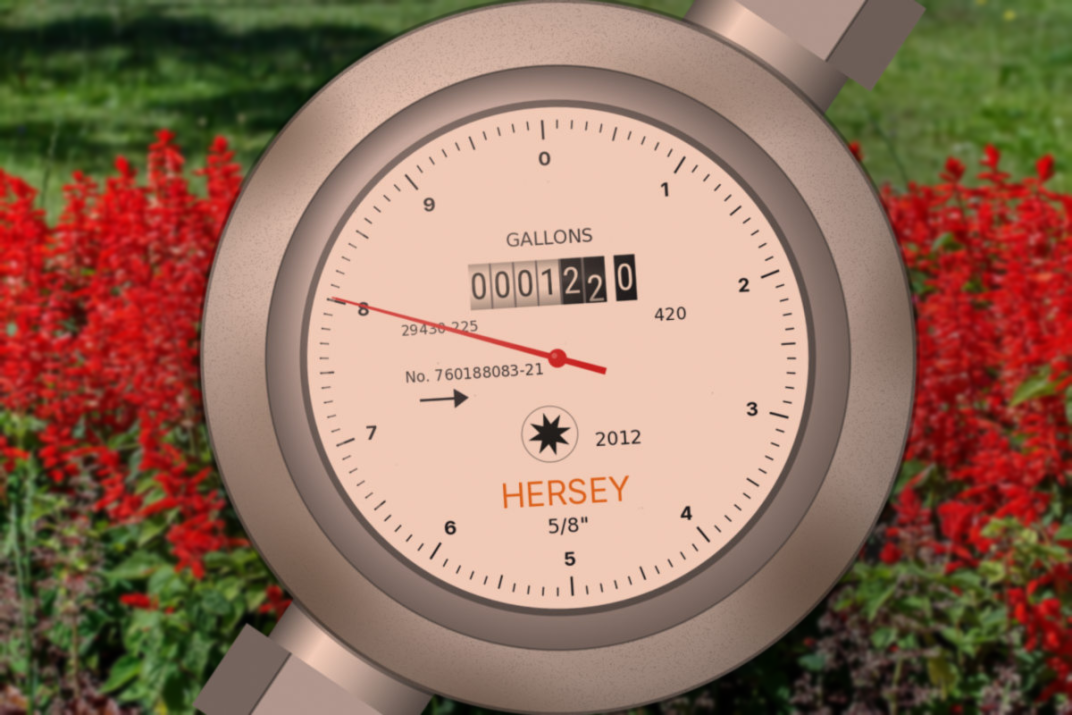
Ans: {"value": 1218.0, "unit": "gal"}
